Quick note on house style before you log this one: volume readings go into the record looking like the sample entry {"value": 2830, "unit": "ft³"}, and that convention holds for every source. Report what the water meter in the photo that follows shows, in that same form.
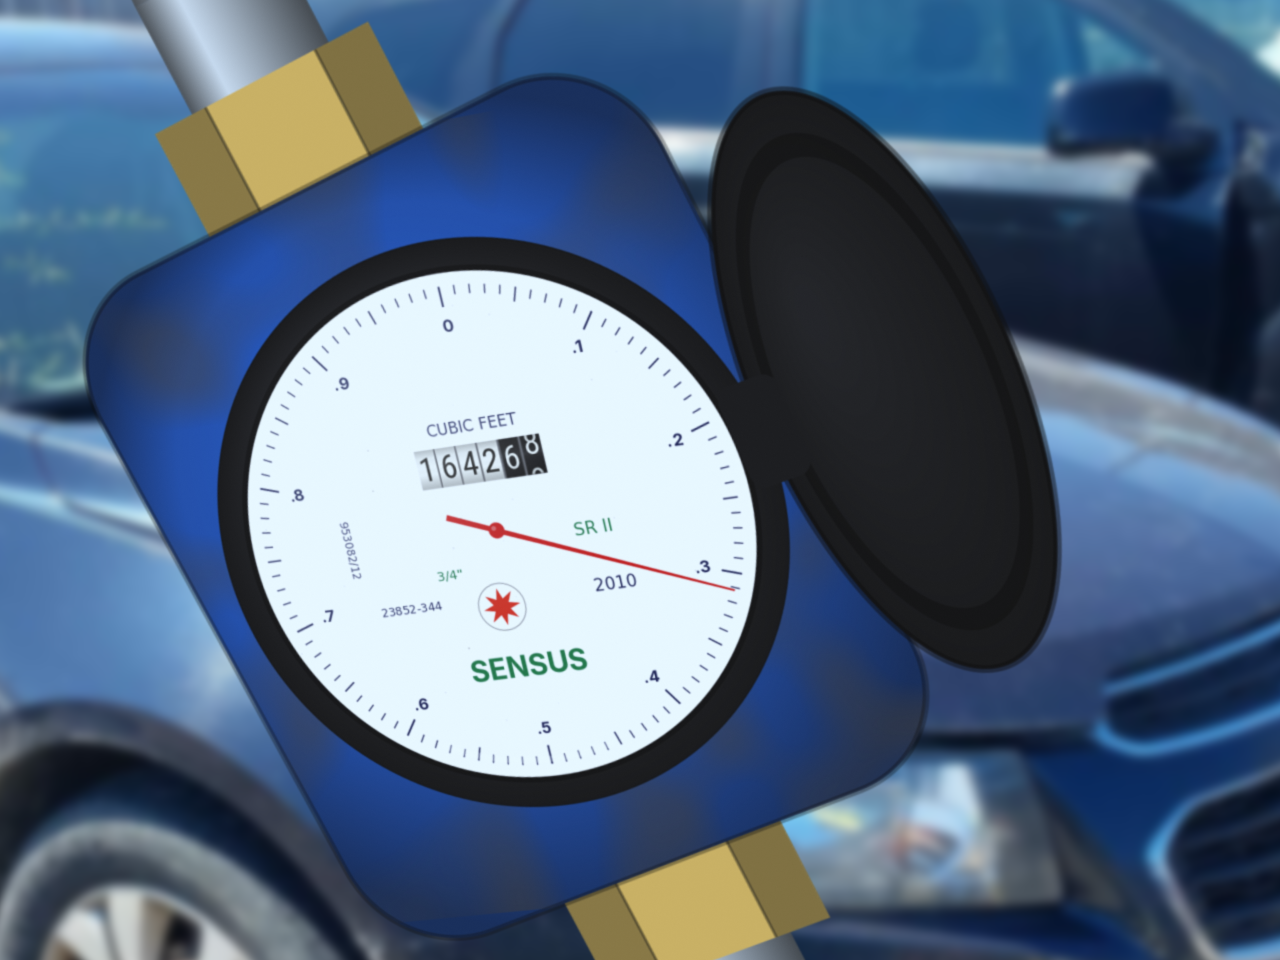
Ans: {"value": 164268.31, "unit": "ft³"}
